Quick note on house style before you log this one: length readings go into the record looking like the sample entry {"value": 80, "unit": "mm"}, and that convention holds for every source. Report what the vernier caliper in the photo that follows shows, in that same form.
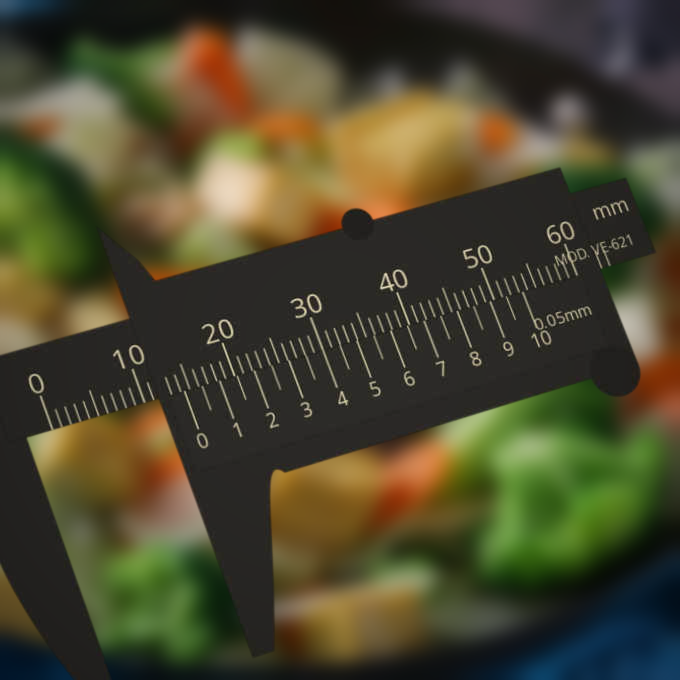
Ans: {"value": 14.4, "unit": "mm"}
